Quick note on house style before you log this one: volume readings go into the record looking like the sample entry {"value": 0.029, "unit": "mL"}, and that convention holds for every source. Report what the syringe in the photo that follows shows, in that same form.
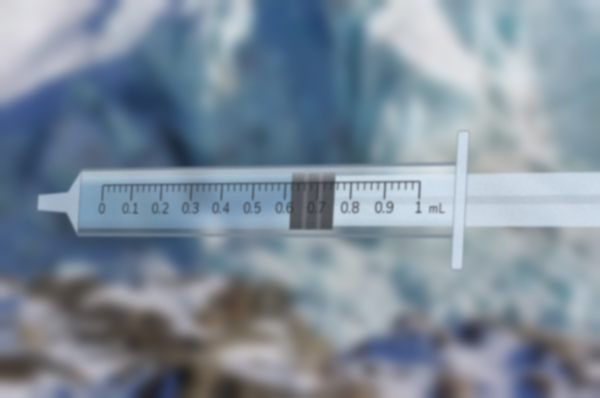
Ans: {"value": 0.62, "unit": "mL"}
